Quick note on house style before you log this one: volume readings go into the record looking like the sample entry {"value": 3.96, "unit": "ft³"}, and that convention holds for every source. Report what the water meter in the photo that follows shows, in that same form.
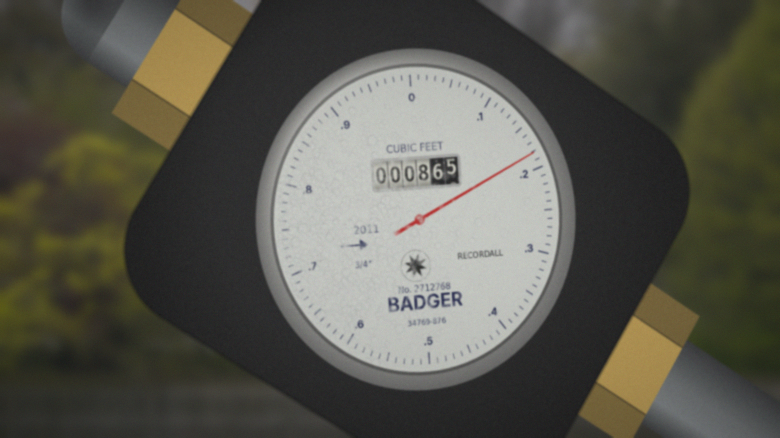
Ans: {"value": 865.18, "unit": "ft³"}
